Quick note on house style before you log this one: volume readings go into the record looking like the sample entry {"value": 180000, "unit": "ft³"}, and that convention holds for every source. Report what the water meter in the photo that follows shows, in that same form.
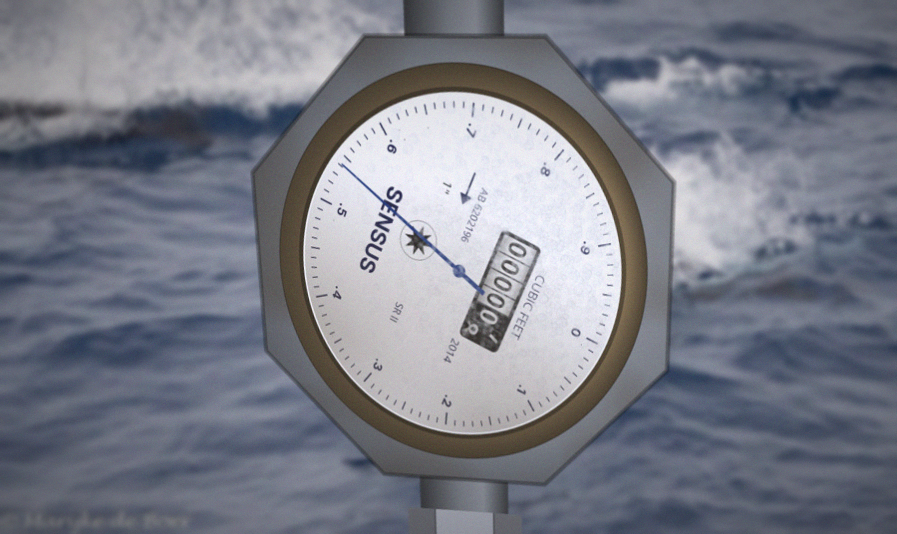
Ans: {"value": 7.54, "unit": "ft³"}
